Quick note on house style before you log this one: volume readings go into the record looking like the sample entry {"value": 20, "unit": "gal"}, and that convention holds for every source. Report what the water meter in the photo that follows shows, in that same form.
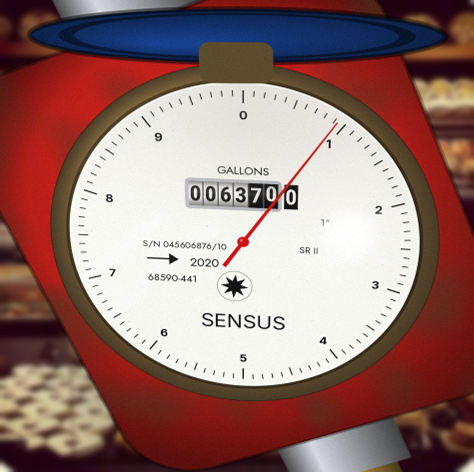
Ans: {"value": 63700.9, "unit": "gal"}
